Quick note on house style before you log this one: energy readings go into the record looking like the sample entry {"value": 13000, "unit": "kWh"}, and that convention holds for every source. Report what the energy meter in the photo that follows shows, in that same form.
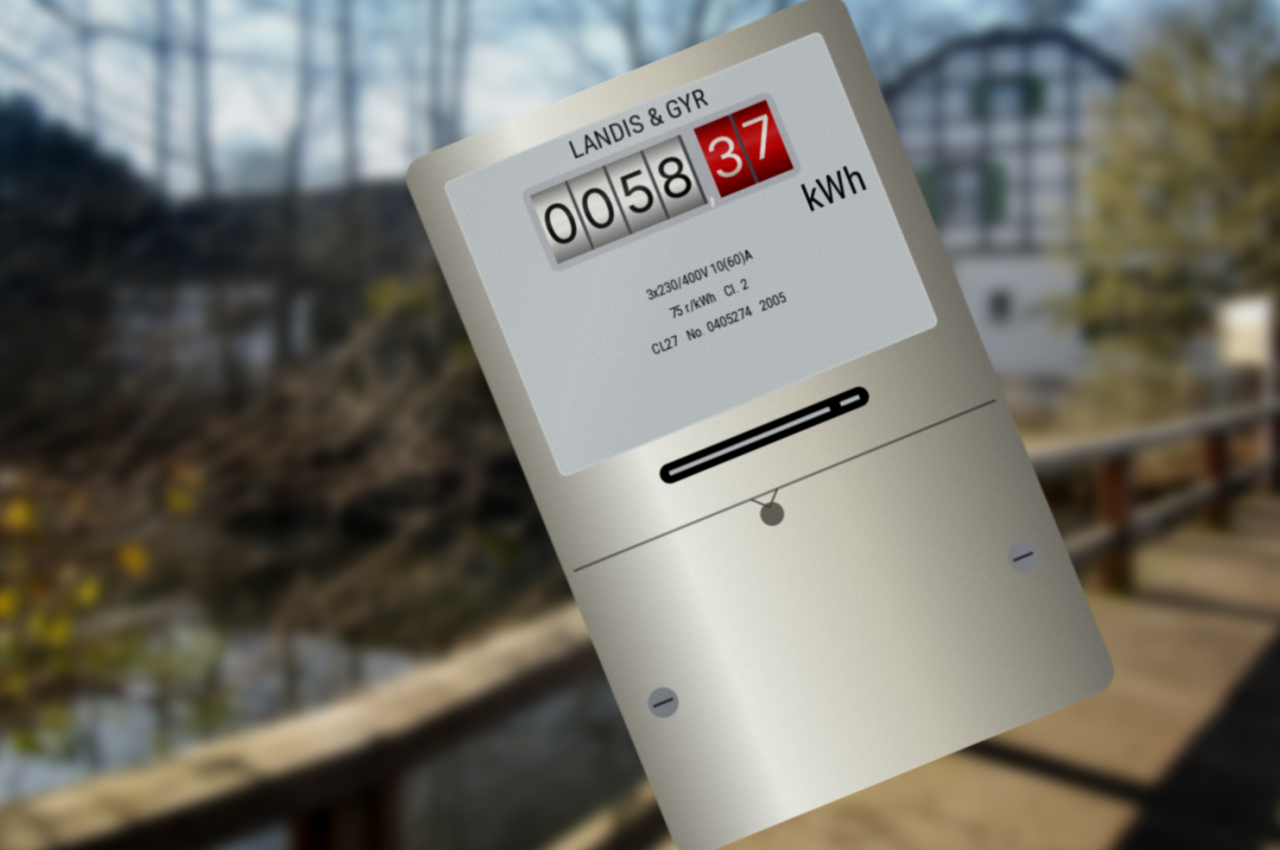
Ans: {"value": 58.37, "unit": "kWh"}
